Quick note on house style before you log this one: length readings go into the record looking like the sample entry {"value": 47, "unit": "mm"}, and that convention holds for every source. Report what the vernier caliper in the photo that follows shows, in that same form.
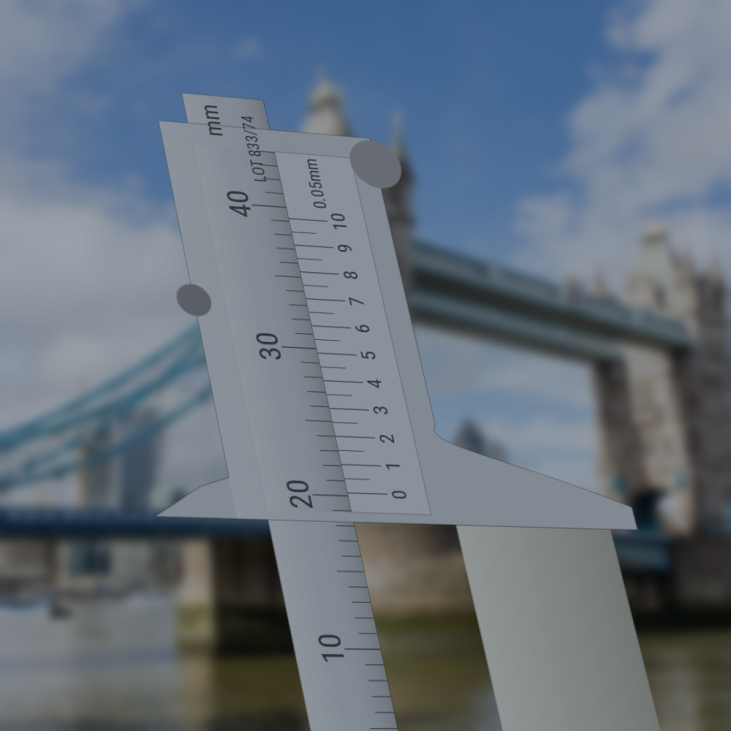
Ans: {"value": 20.2, "unit": "mm"}
